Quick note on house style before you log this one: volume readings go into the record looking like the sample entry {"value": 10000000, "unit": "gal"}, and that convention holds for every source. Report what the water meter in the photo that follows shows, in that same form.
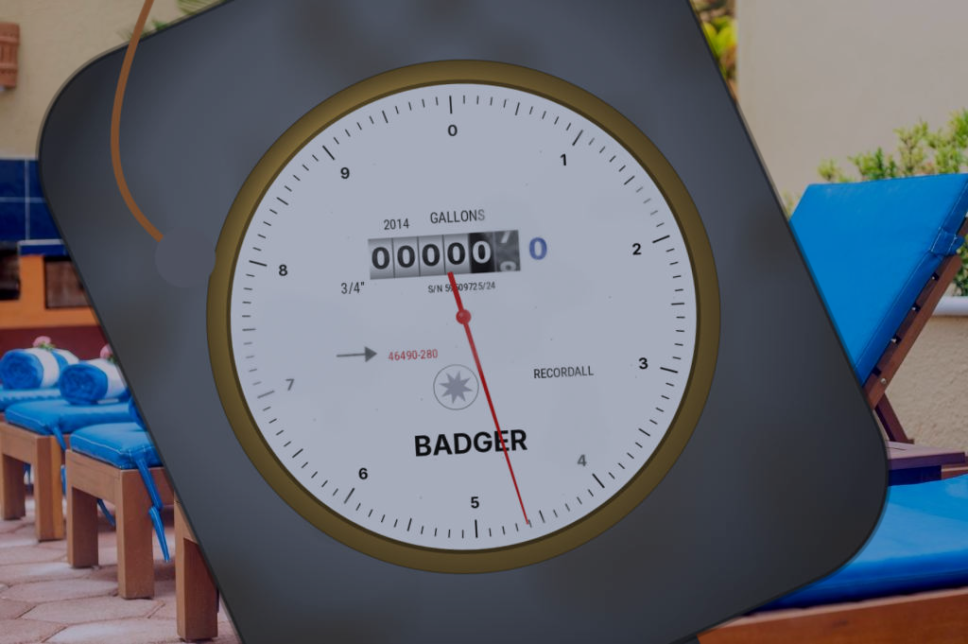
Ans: {"value": 74.6, "unit": "gal"}
